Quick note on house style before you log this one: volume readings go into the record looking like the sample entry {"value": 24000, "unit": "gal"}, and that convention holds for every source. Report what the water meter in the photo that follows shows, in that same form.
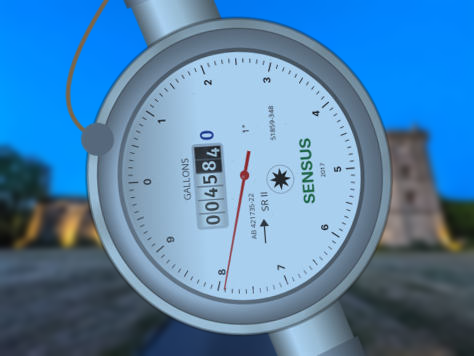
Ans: {"value": 45837.9, "unit": "gal"}
